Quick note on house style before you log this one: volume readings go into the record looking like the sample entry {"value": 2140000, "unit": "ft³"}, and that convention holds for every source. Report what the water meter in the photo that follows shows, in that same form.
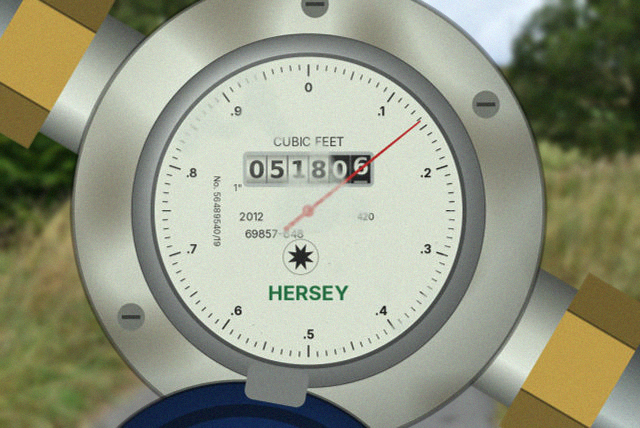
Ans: {"value": 51806.14, "unit": "ft³"}
